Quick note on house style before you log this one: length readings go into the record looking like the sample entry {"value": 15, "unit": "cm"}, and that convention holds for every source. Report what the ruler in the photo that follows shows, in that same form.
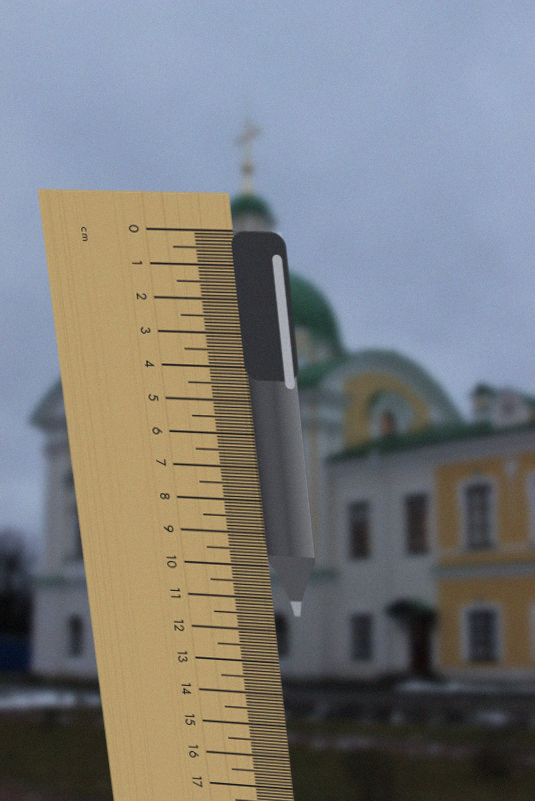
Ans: {"value": 11.5, "unit": "cm"}
